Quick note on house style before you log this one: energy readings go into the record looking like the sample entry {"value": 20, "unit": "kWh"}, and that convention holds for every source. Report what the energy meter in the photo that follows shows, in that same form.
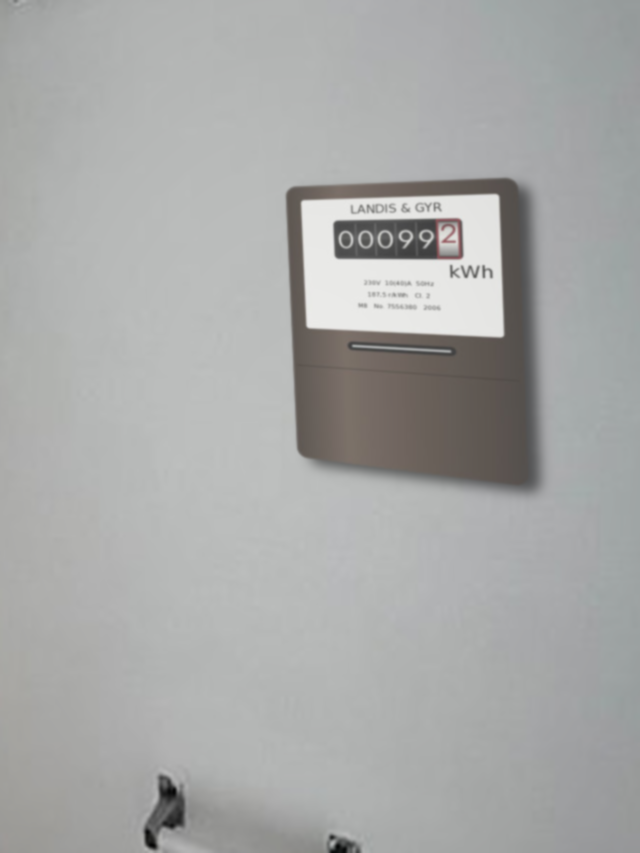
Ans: {"value": 99.2, "unit": "kWh"}
